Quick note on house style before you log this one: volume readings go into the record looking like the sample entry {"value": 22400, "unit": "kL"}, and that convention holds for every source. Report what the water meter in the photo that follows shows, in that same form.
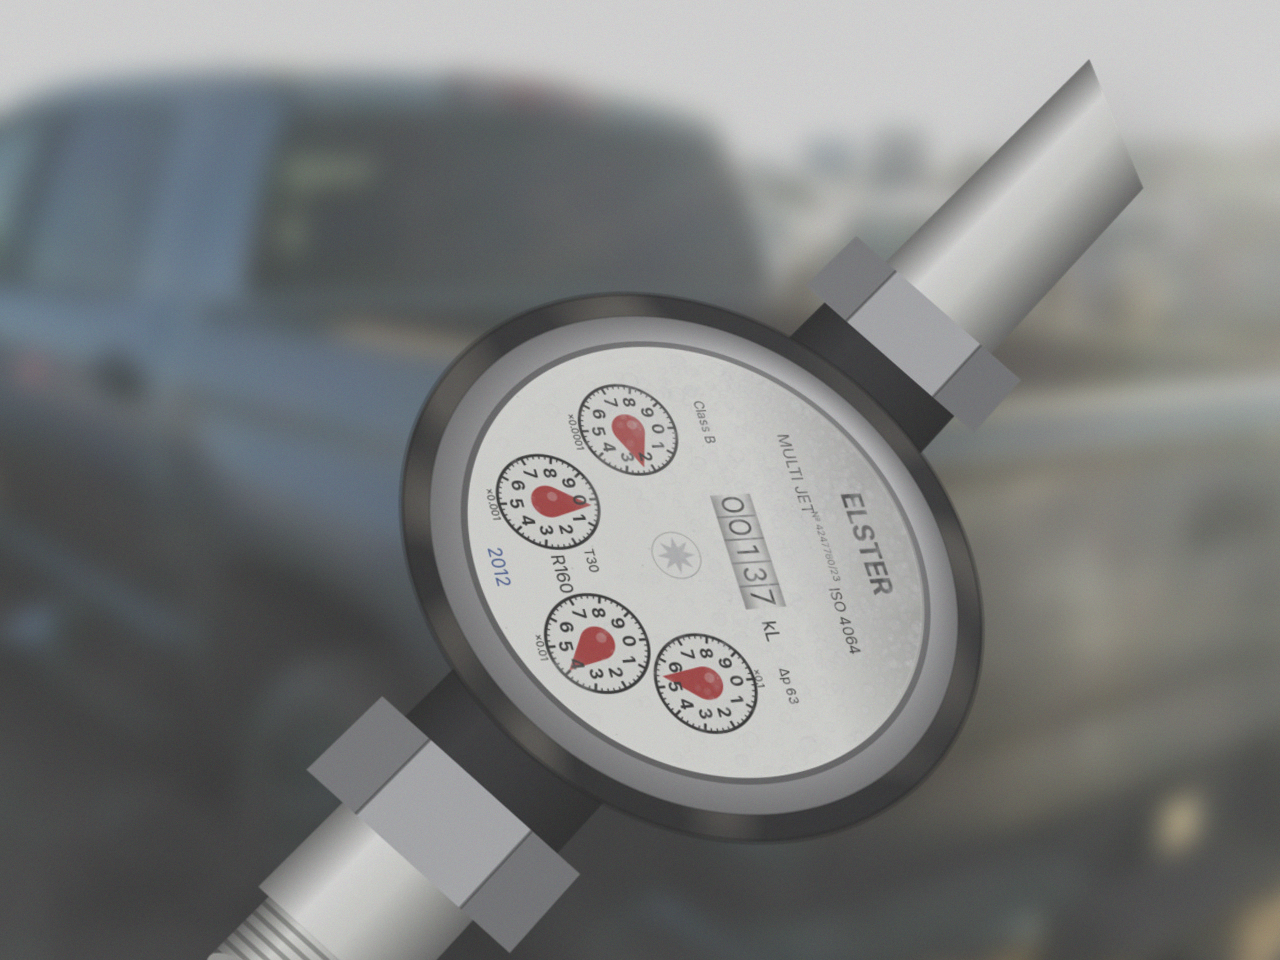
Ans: {"value": 137.5402, "unit": "kL"}
